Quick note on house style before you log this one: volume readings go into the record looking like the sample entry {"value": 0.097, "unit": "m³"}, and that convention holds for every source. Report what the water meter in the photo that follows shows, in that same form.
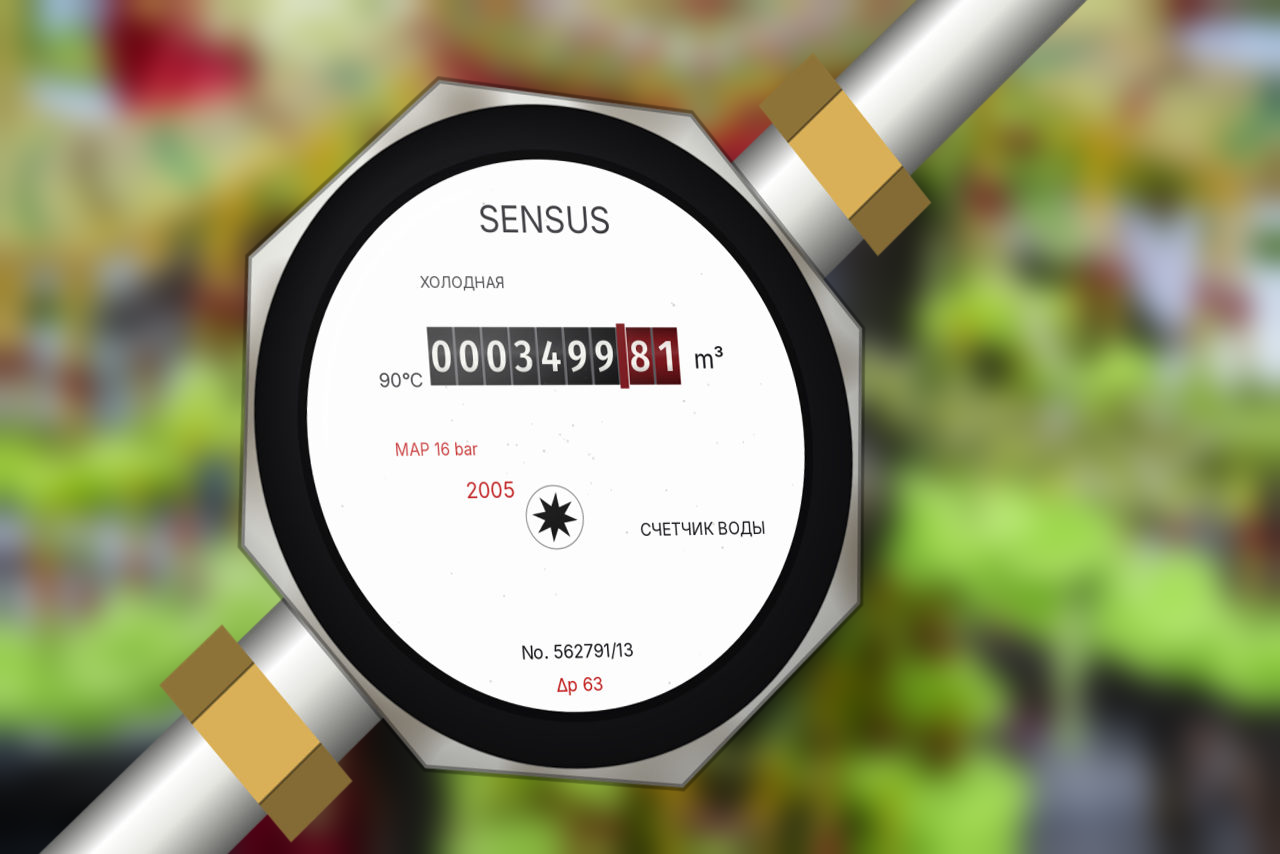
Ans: {"value": 3499.81, "unit": "m³"}
